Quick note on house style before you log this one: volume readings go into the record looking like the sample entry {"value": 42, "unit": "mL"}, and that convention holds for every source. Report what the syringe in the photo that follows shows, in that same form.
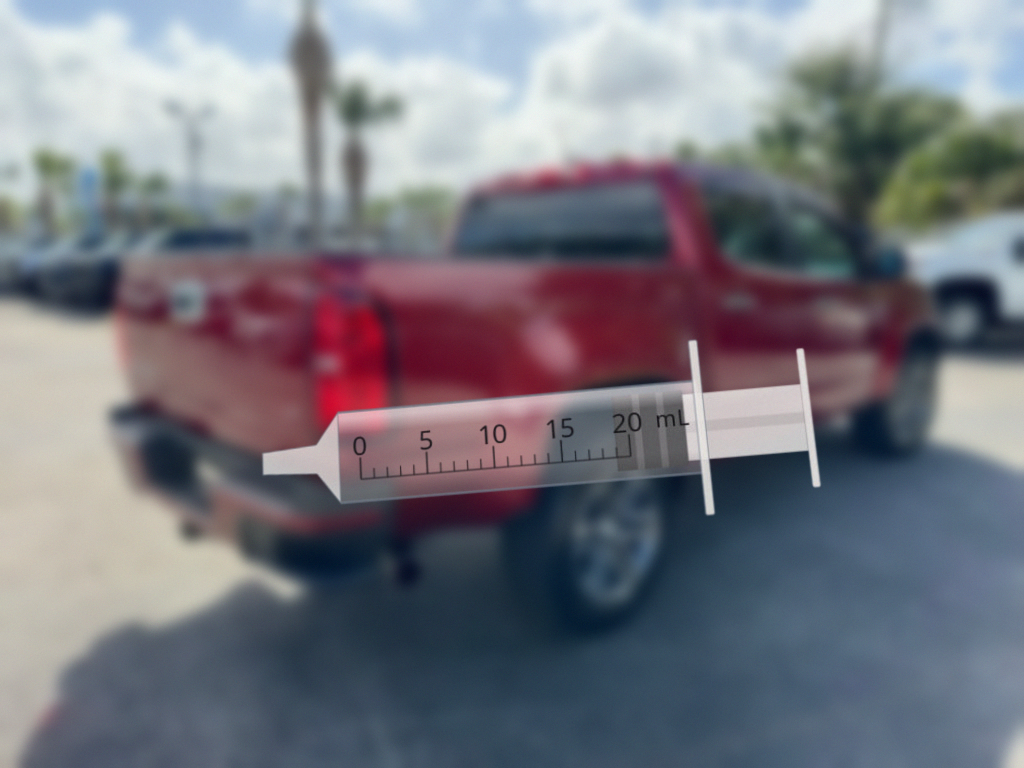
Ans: {"value": 19, "unit": "mL"}
